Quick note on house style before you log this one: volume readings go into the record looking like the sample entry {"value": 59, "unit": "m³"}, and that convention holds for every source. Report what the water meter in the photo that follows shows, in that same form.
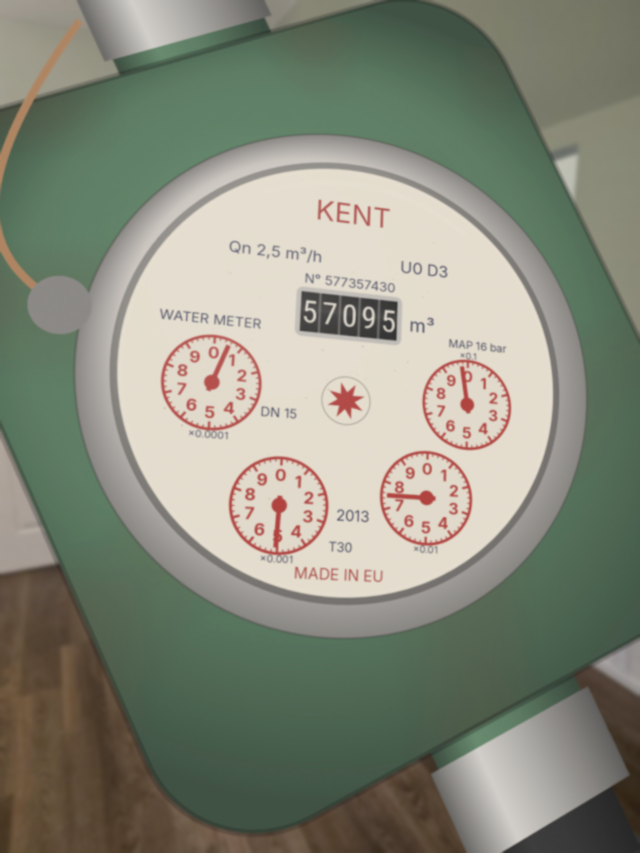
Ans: {"value": 57094.9750, "unit": "m³"}
